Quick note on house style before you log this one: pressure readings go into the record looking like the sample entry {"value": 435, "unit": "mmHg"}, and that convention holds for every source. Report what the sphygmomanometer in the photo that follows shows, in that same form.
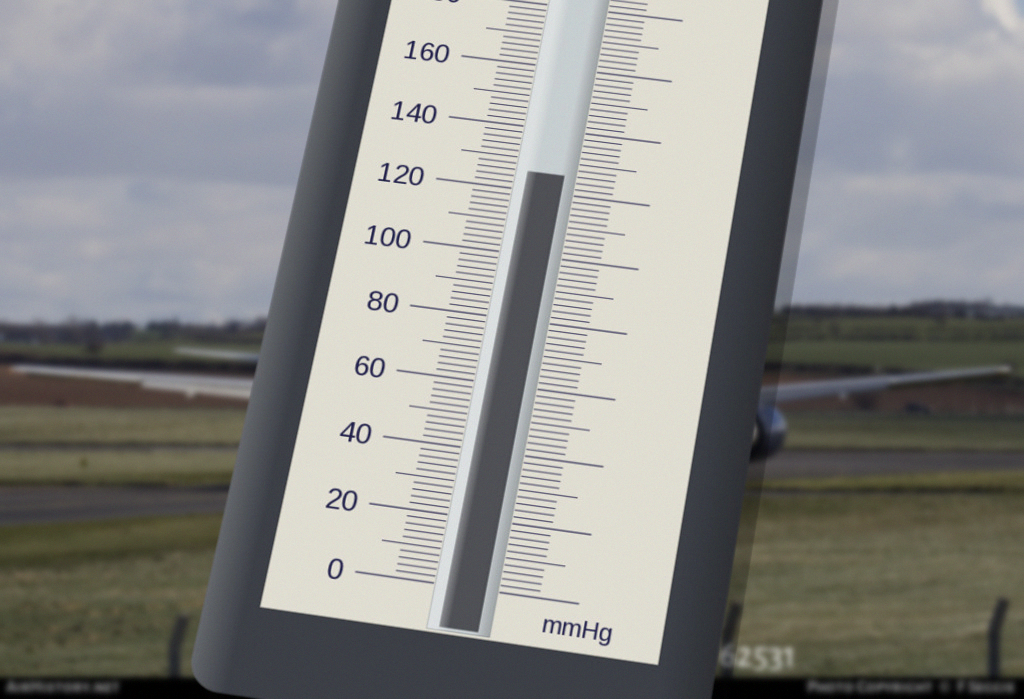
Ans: {"value": 126, "unit": "mmHg"}
